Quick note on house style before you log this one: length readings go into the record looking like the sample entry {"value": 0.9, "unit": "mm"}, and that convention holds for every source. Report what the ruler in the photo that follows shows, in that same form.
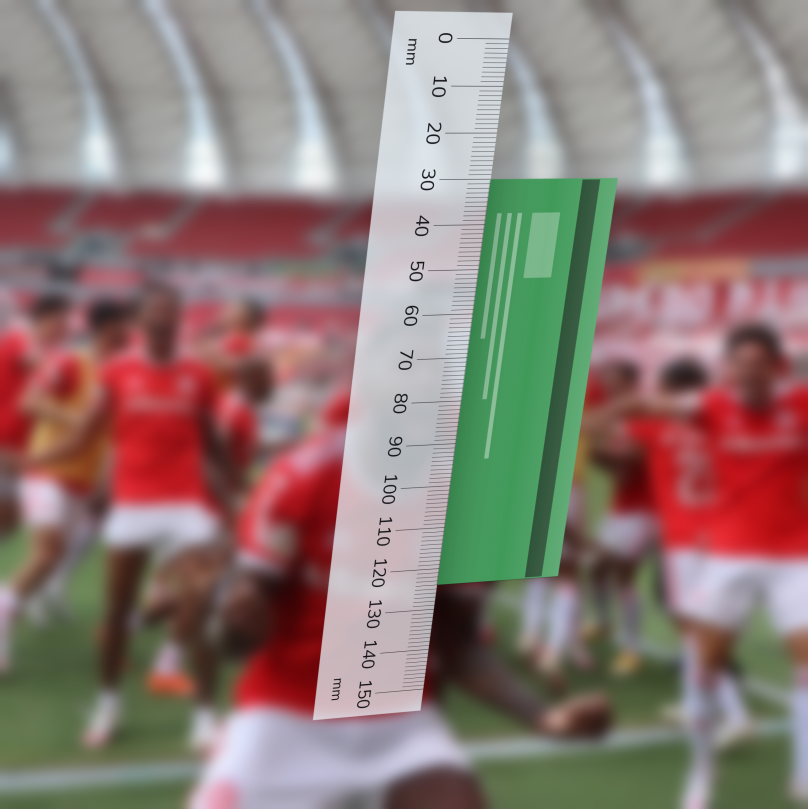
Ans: {"value": 94, "unit": "mm"}
